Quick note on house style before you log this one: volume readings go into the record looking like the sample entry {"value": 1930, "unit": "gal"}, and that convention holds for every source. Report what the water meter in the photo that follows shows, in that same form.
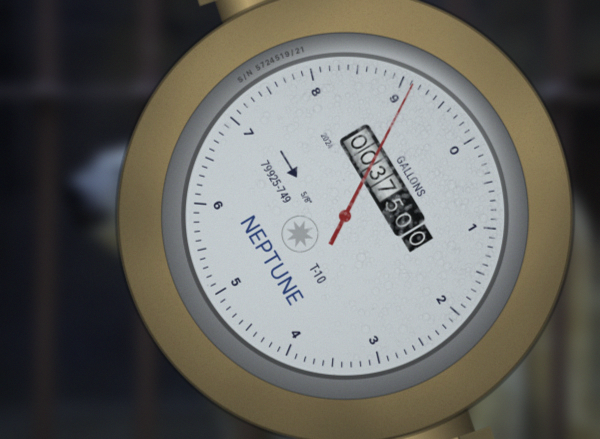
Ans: {"value": 37499.1, "unit": "gal"}
